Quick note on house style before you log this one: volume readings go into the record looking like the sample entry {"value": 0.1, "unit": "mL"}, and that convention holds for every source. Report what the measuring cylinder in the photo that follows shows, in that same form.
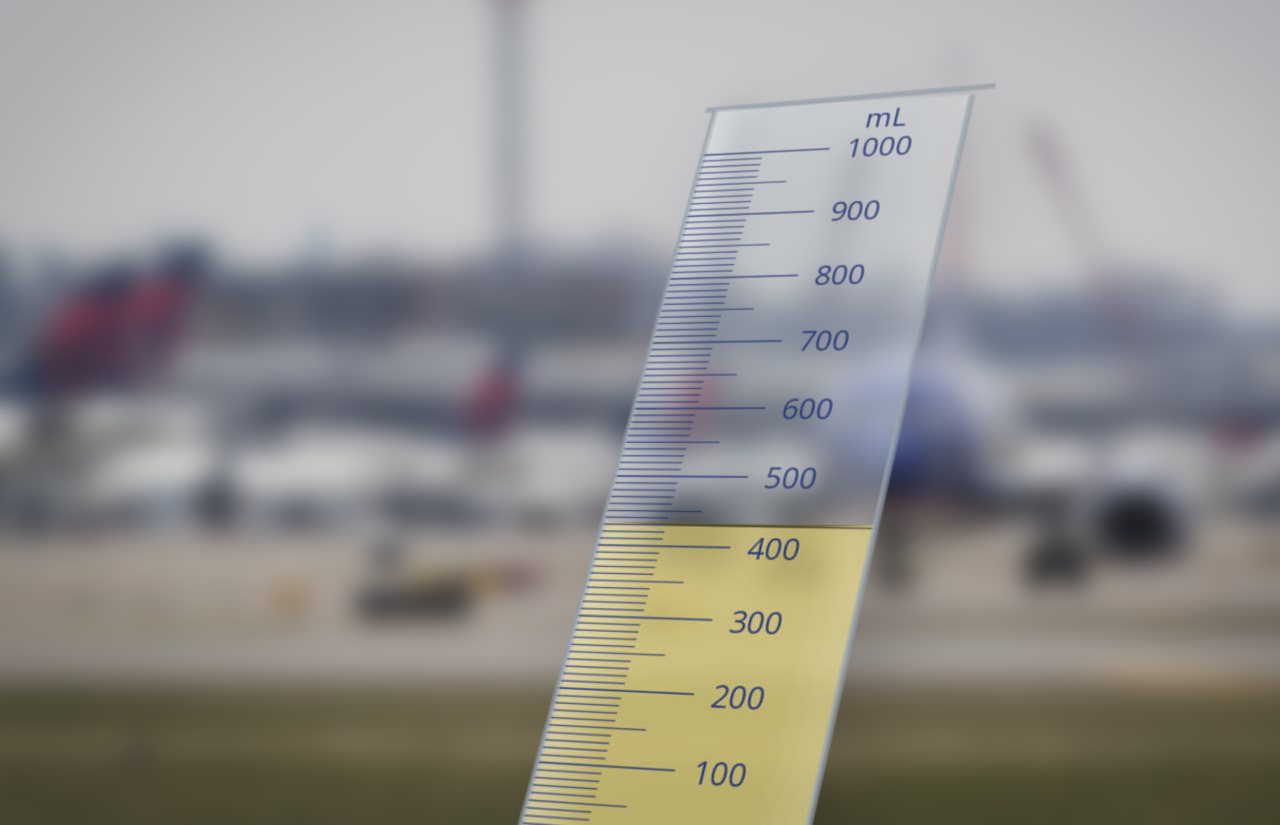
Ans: {"value": 430, "unit": "mL"}
